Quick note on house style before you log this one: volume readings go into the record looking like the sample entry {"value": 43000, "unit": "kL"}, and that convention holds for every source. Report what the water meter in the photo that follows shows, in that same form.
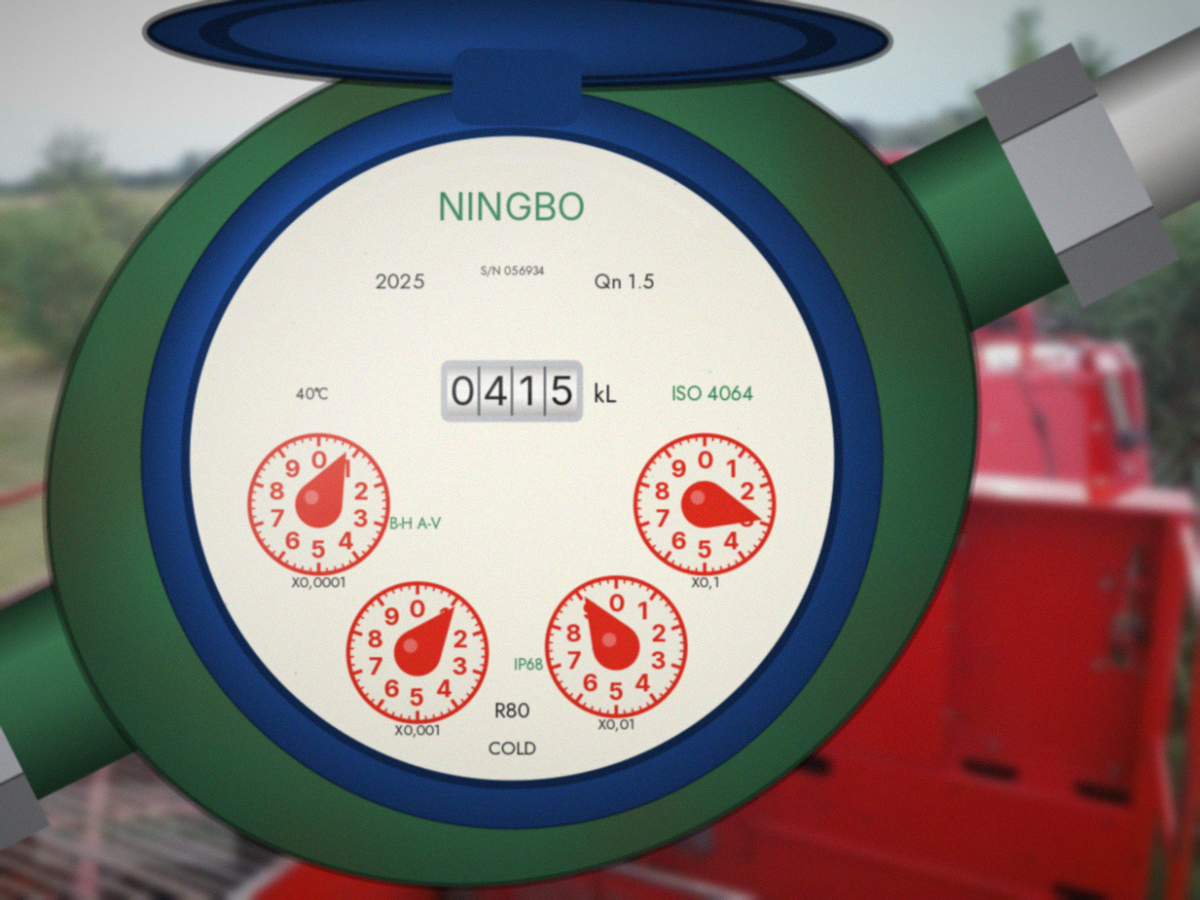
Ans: {"value": 415.2910, "unit": "kL"}
